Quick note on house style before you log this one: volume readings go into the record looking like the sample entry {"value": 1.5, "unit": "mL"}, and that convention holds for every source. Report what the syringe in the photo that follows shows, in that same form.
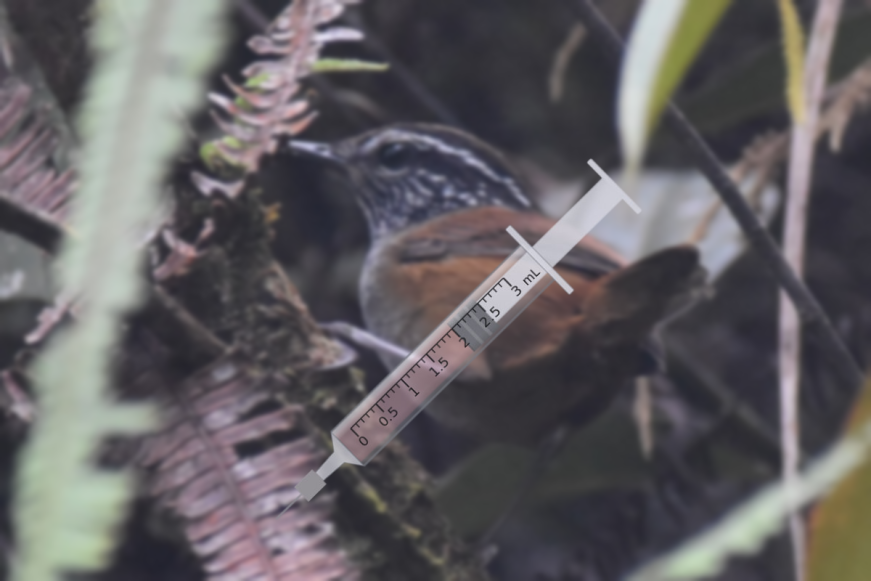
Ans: {"value": 2, "unit": "mL"}
